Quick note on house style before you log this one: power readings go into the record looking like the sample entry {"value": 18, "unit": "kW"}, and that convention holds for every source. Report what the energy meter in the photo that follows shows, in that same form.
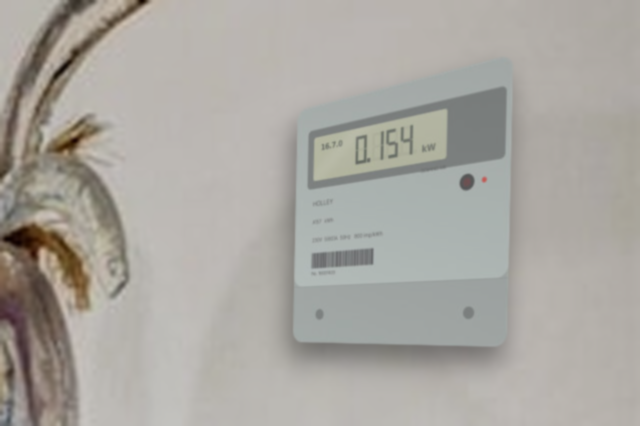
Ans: {"value": 0.154, "unit": "kW"}
